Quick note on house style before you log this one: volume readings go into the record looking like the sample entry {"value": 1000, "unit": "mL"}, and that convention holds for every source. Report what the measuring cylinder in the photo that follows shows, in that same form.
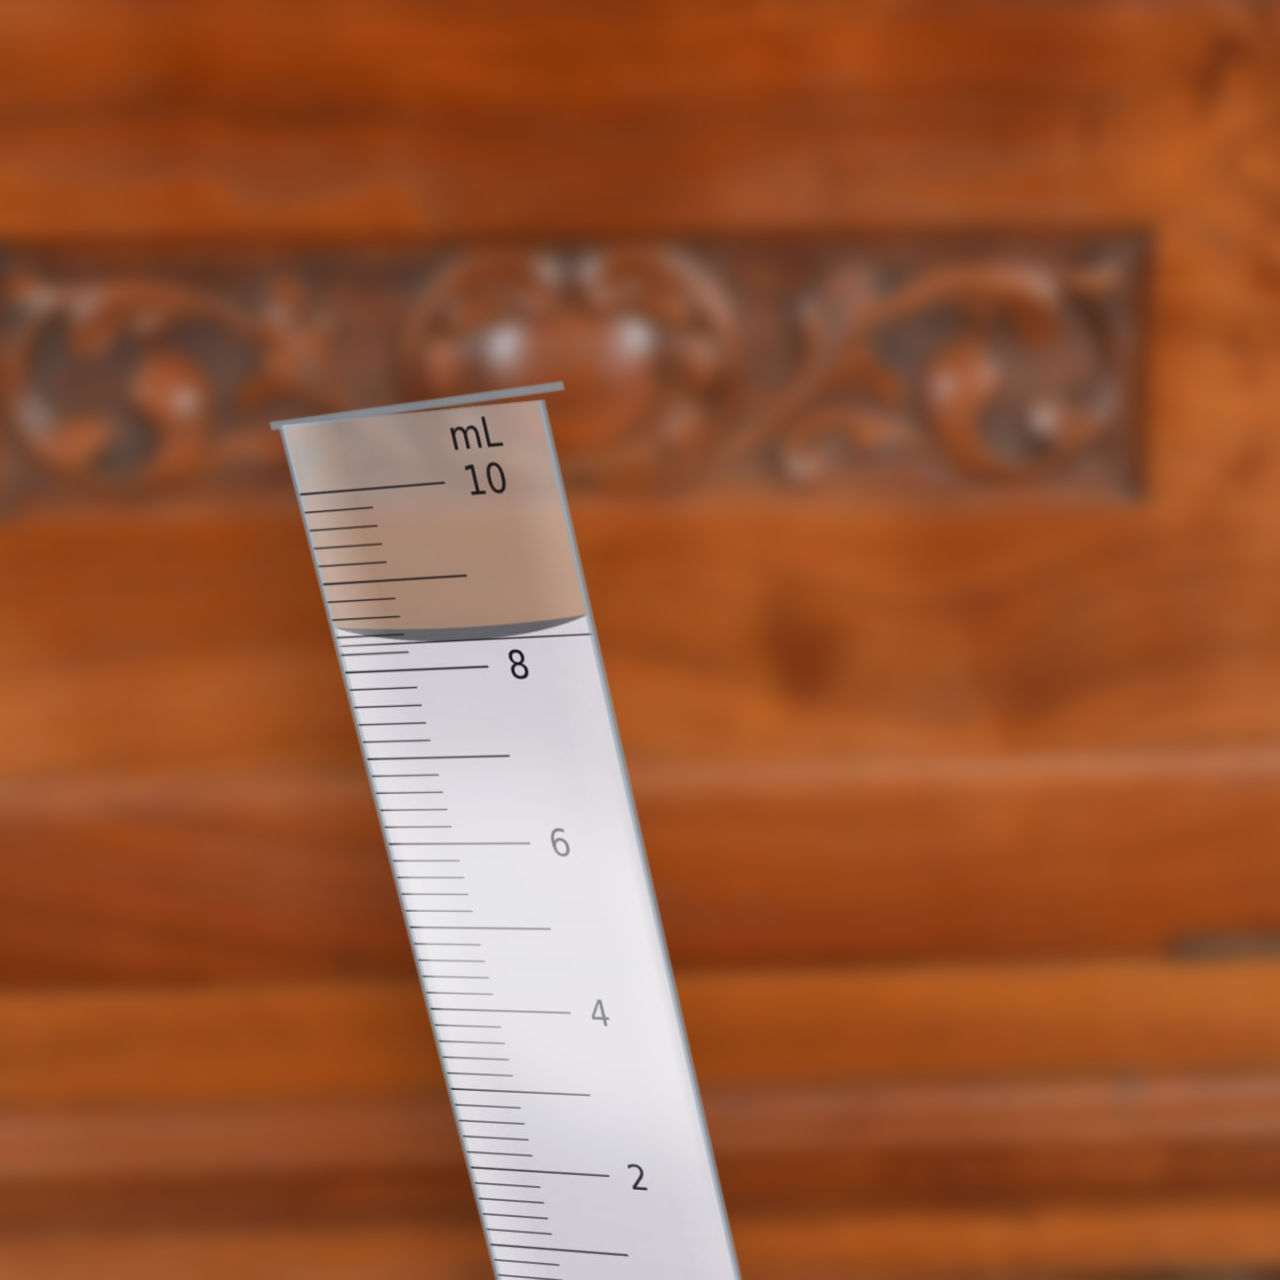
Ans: {"value": 8.3, "unit": "mL"}
